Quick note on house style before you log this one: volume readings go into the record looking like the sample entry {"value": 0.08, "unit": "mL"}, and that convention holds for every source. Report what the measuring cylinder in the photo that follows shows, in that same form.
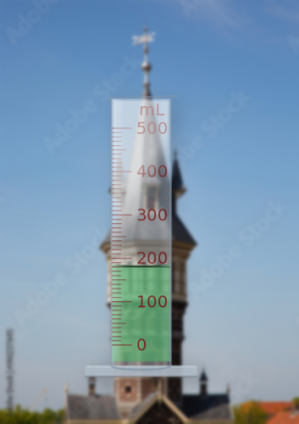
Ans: {"value": 180, "unit": "mL"}
